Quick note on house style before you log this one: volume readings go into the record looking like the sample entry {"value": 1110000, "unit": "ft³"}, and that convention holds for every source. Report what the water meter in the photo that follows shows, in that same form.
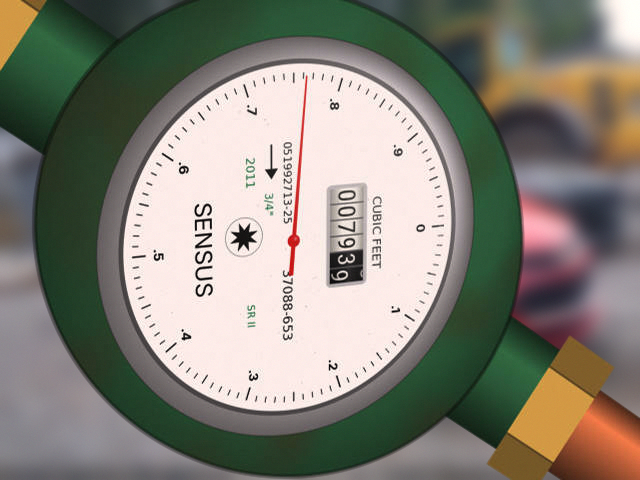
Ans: {"value": 7938.76, "unit": "ft³"}
